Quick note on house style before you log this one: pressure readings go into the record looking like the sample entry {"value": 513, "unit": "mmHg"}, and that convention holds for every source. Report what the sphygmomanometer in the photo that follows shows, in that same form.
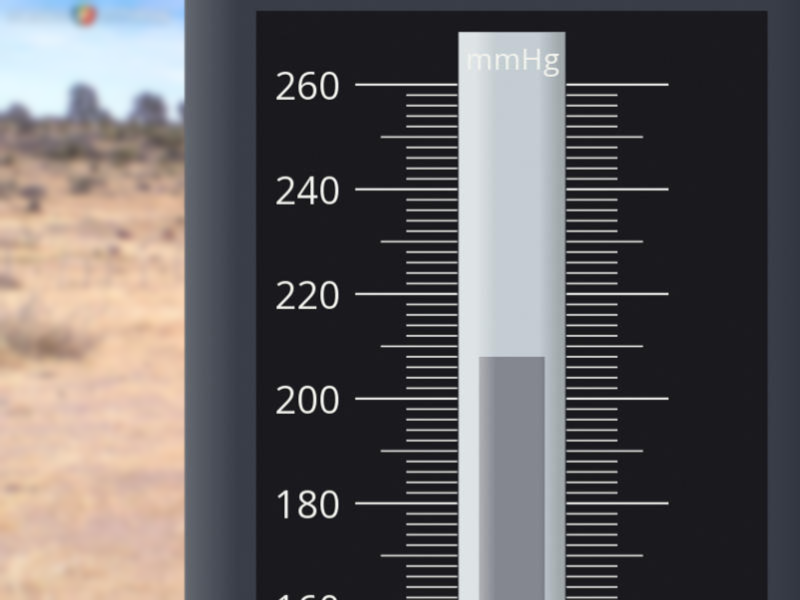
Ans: {"value": 208, "unit": "mmHg"}
